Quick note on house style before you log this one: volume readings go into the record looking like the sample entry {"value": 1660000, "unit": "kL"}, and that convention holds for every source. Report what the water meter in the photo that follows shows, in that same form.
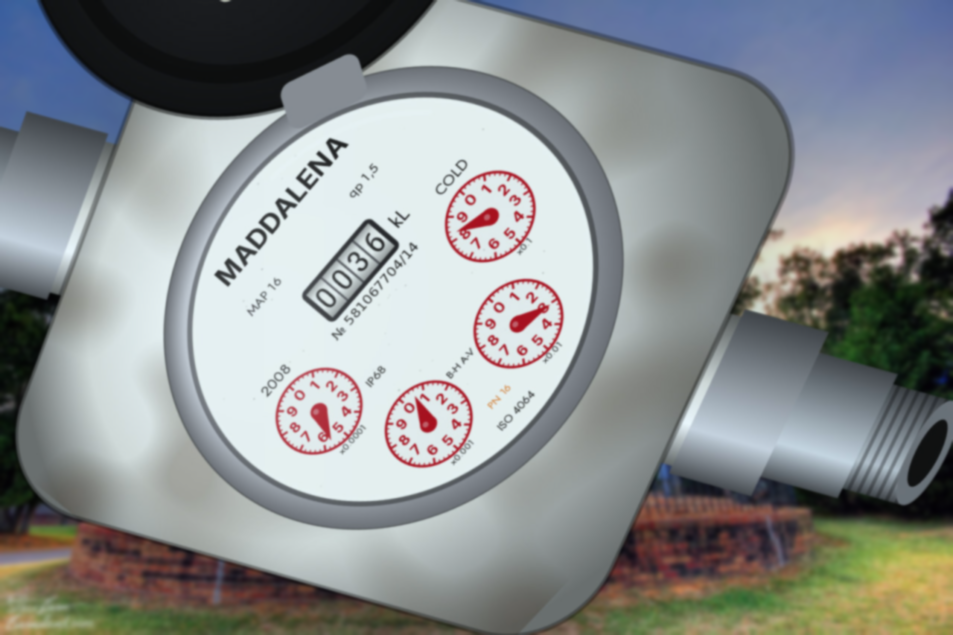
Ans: {"value": 36.8305, "unit": "kL"}
